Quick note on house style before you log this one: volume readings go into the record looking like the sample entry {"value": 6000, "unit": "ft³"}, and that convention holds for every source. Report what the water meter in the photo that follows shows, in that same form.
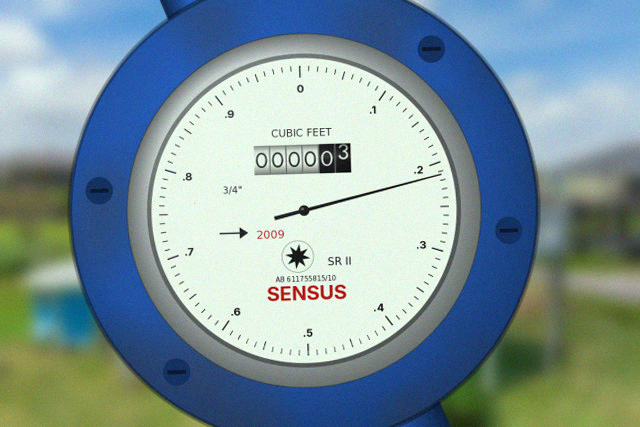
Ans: {"value": 3.21, "unit": "ft³"}
